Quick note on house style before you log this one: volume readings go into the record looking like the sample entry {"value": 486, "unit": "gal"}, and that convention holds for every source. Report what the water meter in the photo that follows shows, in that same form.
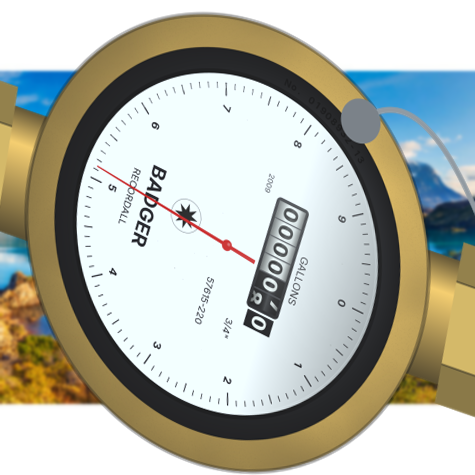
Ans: {"value": 75.1, "unit": "gal"}
